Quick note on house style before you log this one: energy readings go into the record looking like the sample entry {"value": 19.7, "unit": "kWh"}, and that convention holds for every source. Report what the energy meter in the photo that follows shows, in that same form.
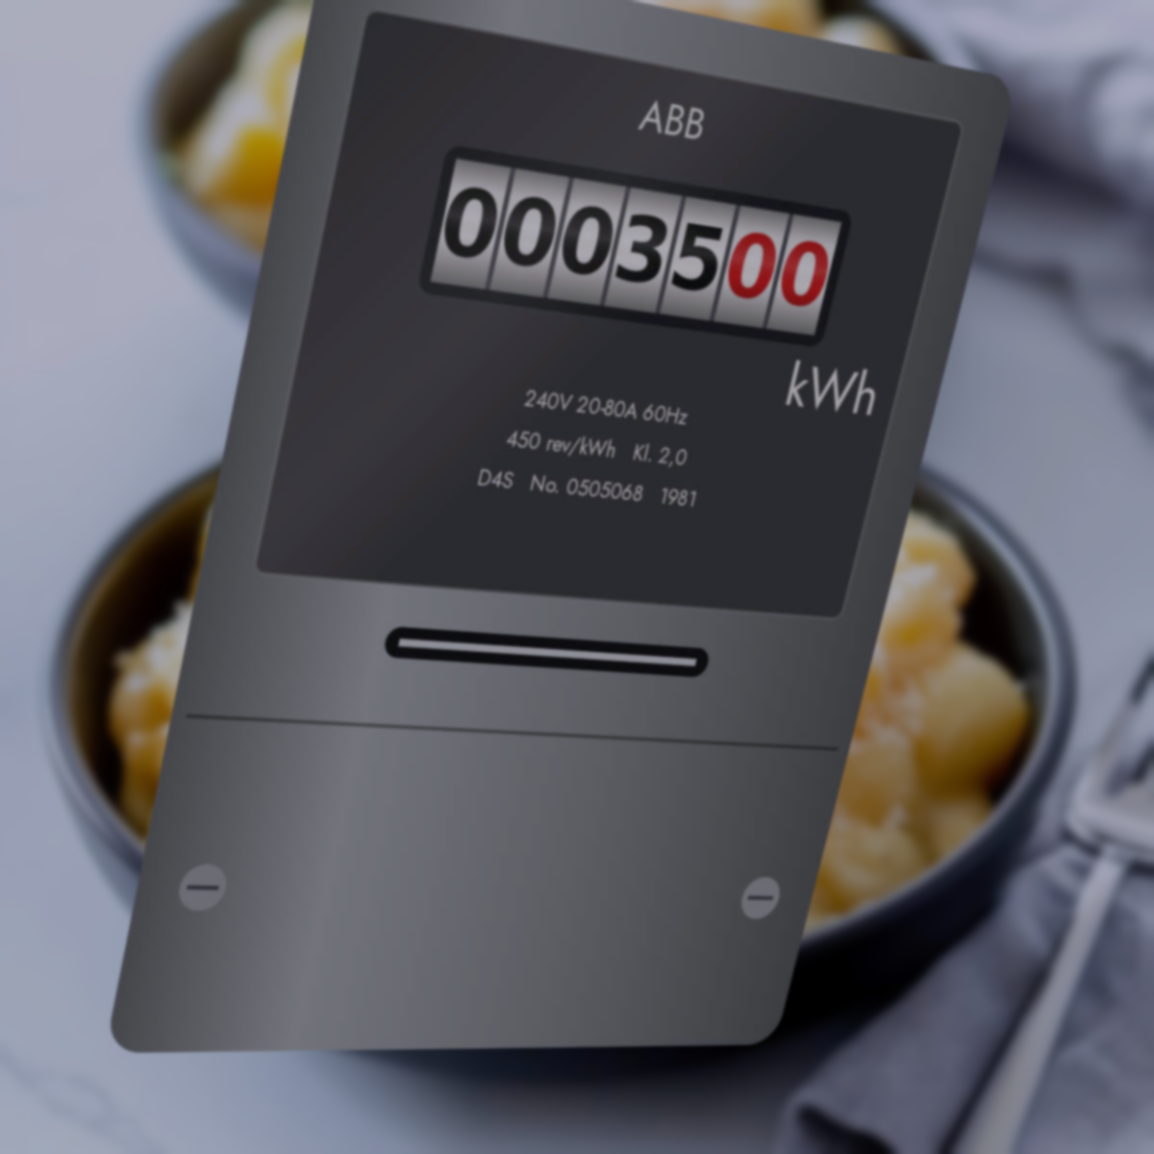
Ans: {"value": 35.00, "unit": "kWh"}
